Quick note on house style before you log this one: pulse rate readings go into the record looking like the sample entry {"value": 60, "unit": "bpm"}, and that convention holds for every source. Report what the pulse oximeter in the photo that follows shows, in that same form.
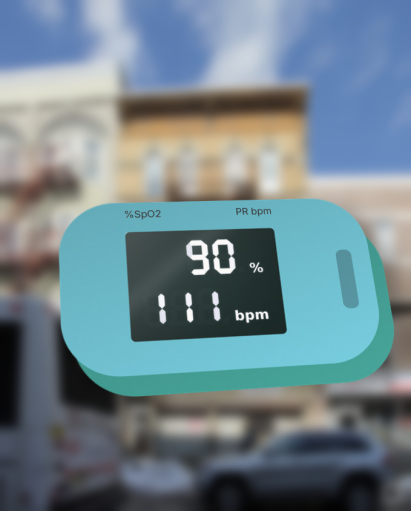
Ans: {"value": 111, "unit": "bpm"}
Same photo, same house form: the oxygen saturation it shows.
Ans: {"value": 90, "unit": "%"}
